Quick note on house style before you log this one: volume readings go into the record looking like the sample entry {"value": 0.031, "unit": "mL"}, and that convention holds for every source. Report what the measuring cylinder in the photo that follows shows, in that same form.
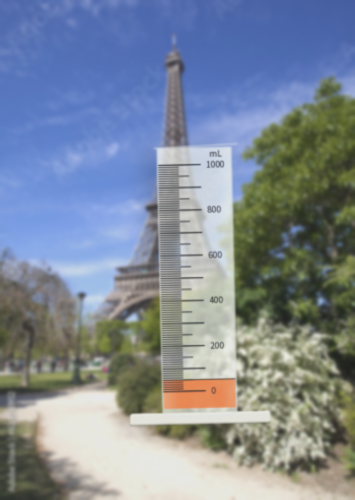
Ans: {"value": 50, "unit": "mL"}
